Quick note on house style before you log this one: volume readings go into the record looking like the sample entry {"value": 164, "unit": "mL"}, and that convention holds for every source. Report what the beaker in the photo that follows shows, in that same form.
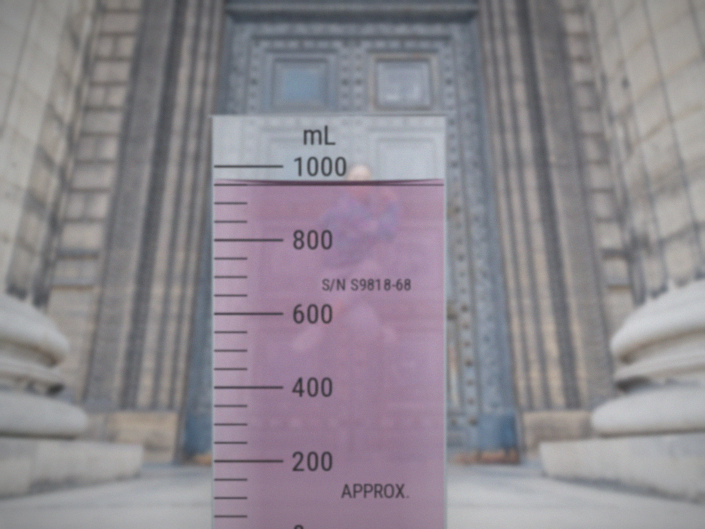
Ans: {"value": 950, "unit": "mL"}
